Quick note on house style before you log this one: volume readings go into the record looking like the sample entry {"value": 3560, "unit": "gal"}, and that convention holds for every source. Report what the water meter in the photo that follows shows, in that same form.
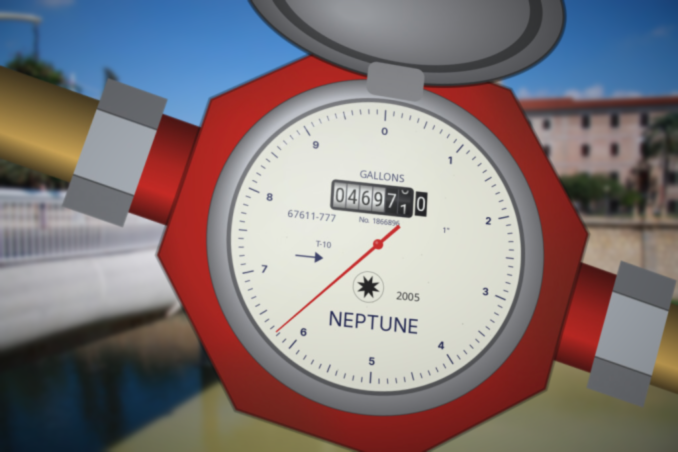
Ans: {"value": 469706.2, "unit": "gal"}
